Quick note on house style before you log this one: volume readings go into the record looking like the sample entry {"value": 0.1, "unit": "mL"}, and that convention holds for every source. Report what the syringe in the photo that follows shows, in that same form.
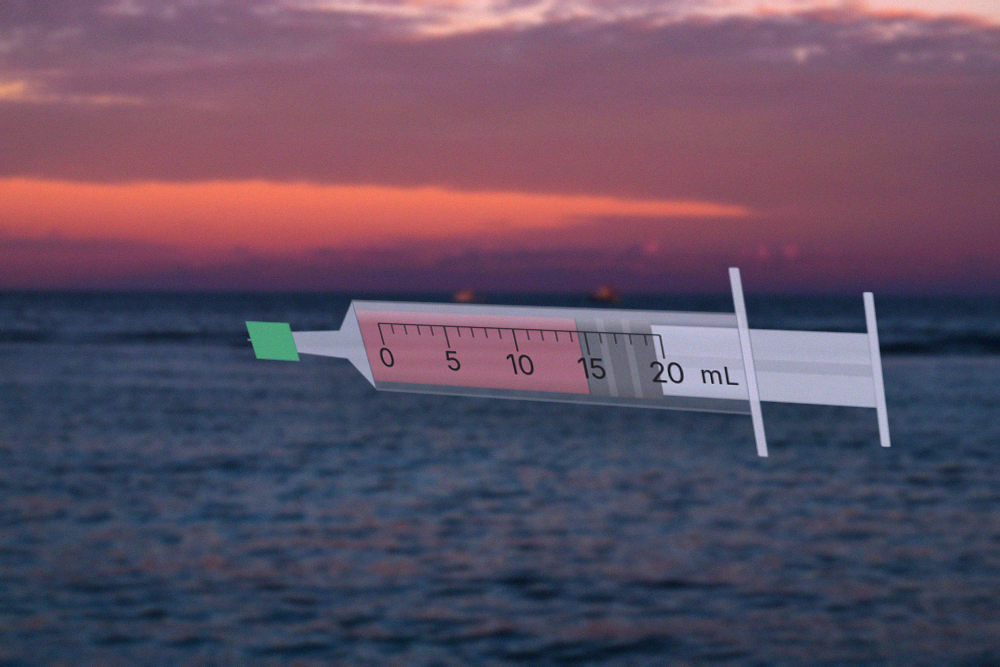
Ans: {"value": 14.5, "unit": "mL"}
